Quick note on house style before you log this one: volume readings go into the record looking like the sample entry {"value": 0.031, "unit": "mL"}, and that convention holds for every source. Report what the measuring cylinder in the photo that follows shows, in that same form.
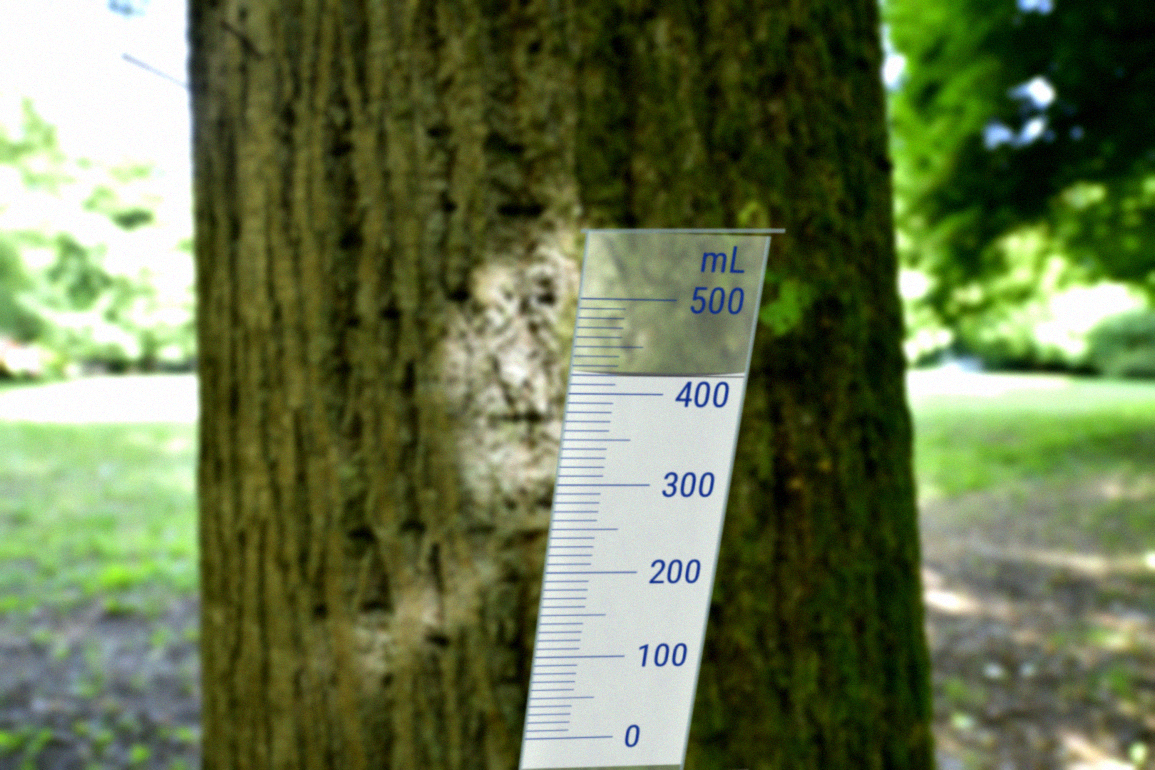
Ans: {"value": 420, "unit": "mL"}
